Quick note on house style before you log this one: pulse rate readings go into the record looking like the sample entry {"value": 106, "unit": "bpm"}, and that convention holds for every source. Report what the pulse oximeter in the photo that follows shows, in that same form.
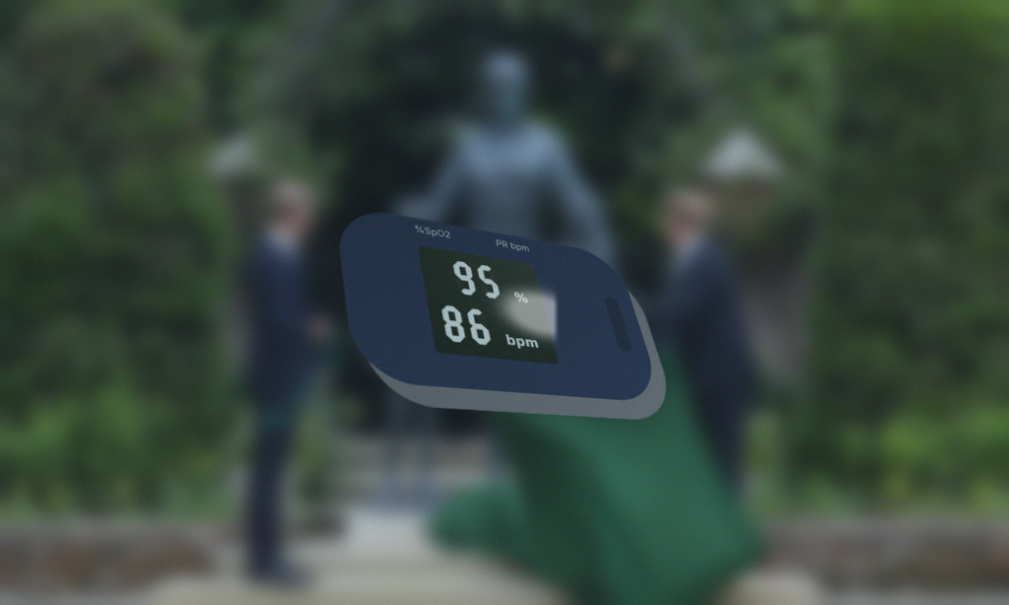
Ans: {"value": 86, "unit": "bpm"}
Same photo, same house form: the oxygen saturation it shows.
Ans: {"value": 95, "unit": "%"}
